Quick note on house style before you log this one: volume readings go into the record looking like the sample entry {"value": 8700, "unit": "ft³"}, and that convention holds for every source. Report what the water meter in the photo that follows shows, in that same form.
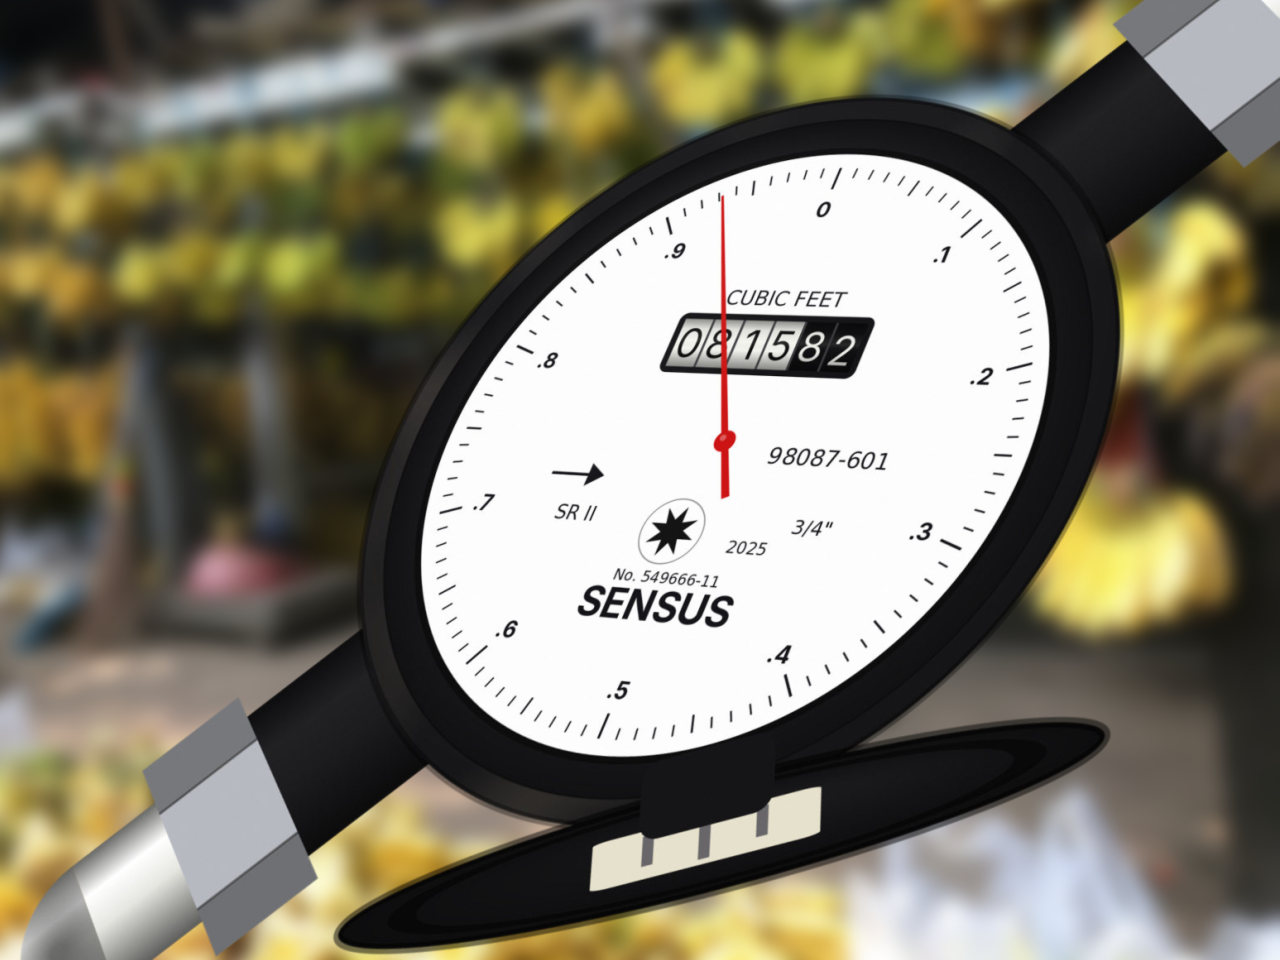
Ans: {"value": 81581.93, "unit": "ft³"}
